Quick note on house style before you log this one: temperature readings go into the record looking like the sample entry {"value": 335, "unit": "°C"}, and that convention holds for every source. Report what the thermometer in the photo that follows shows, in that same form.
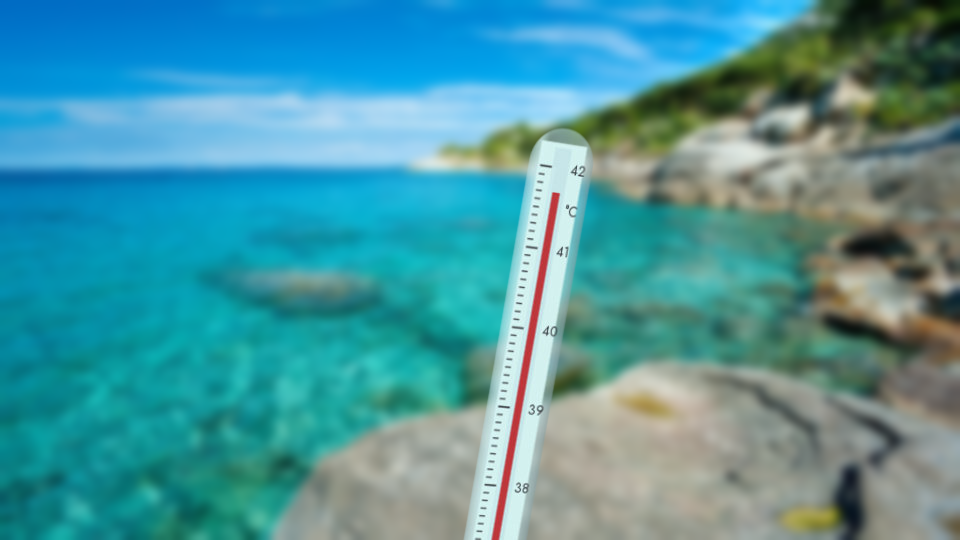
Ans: {"value": 41.7, "unit": "°C"}
